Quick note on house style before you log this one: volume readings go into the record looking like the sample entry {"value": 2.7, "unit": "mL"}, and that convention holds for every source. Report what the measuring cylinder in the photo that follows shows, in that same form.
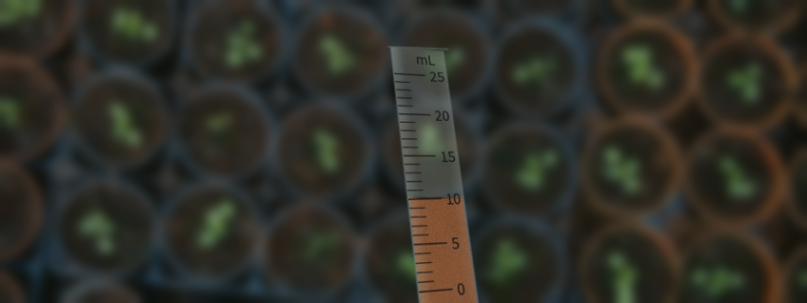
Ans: {"value": 10, "unit": "mL"}
